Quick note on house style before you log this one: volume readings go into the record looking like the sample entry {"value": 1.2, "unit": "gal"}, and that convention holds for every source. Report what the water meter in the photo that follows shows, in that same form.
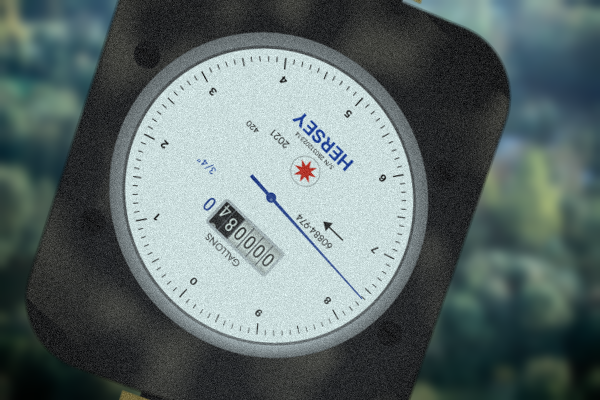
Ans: {"value": 837.6, "unit": "gal"}
